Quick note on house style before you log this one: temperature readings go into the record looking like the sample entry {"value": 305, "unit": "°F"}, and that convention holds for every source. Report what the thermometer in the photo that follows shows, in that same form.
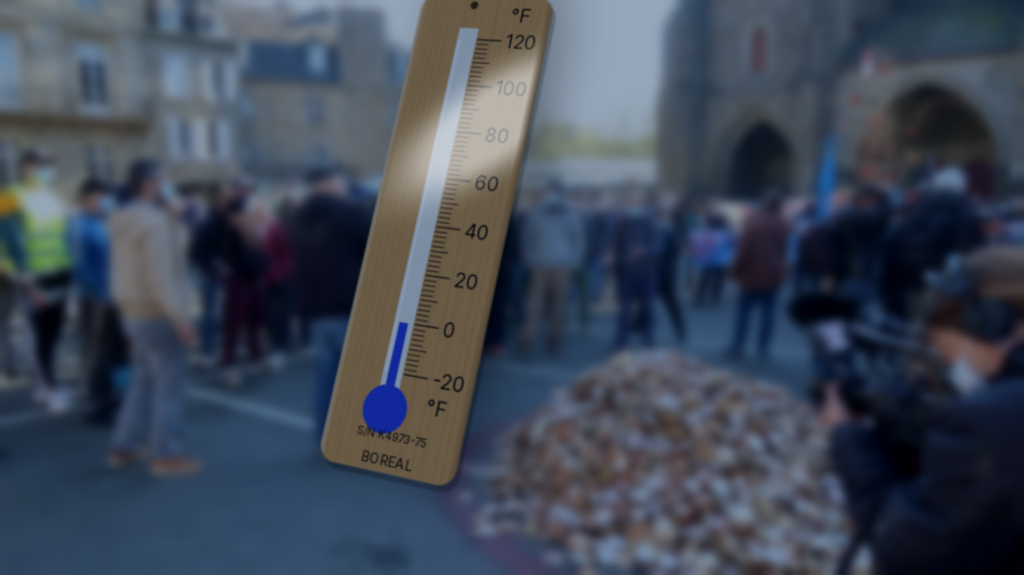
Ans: {"value": 0, "unit": "°F"}
